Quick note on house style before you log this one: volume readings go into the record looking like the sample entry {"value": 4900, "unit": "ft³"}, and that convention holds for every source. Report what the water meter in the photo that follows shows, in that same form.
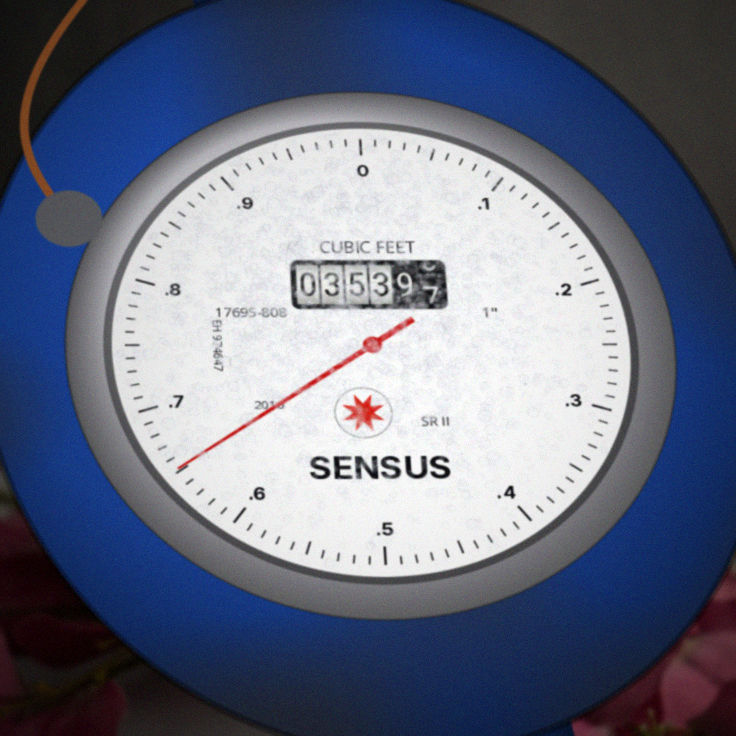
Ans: {"value": 35396.65, "unit": "ft³"}
